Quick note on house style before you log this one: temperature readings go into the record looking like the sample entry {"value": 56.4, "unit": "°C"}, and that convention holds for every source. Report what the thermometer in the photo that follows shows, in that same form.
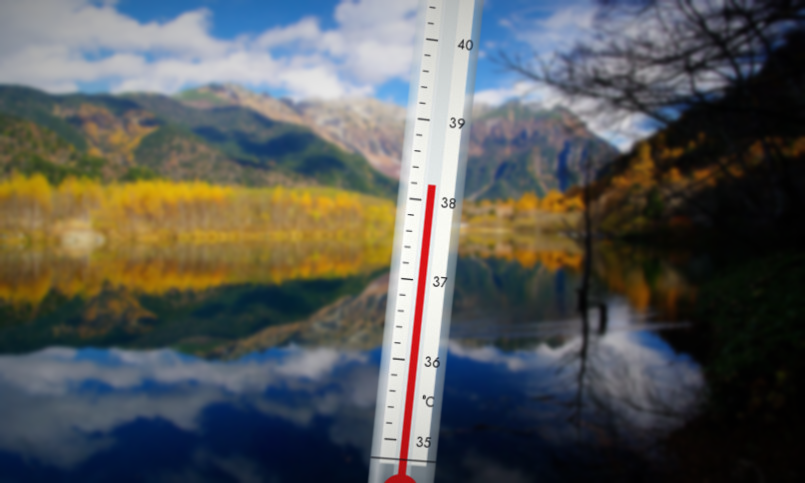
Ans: {"value": 38.2, "unit": "°C"}
